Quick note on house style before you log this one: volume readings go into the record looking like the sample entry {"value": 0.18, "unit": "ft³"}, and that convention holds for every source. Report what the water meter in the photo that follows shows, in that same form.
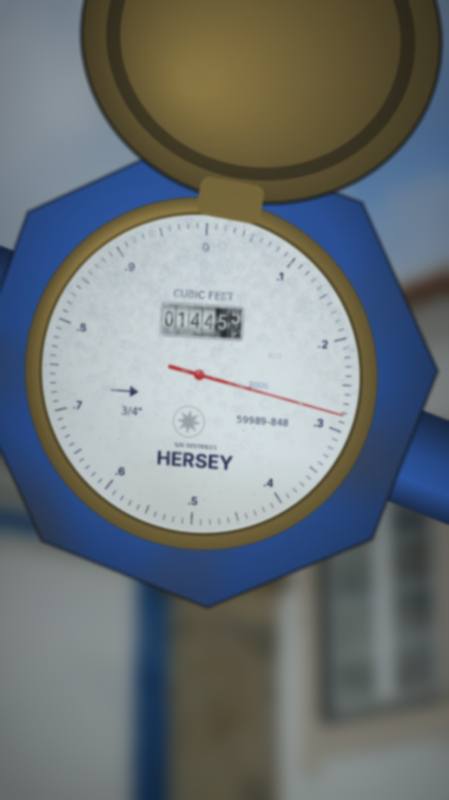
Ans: {"value": 14455.28, "unit": "ft³"}
